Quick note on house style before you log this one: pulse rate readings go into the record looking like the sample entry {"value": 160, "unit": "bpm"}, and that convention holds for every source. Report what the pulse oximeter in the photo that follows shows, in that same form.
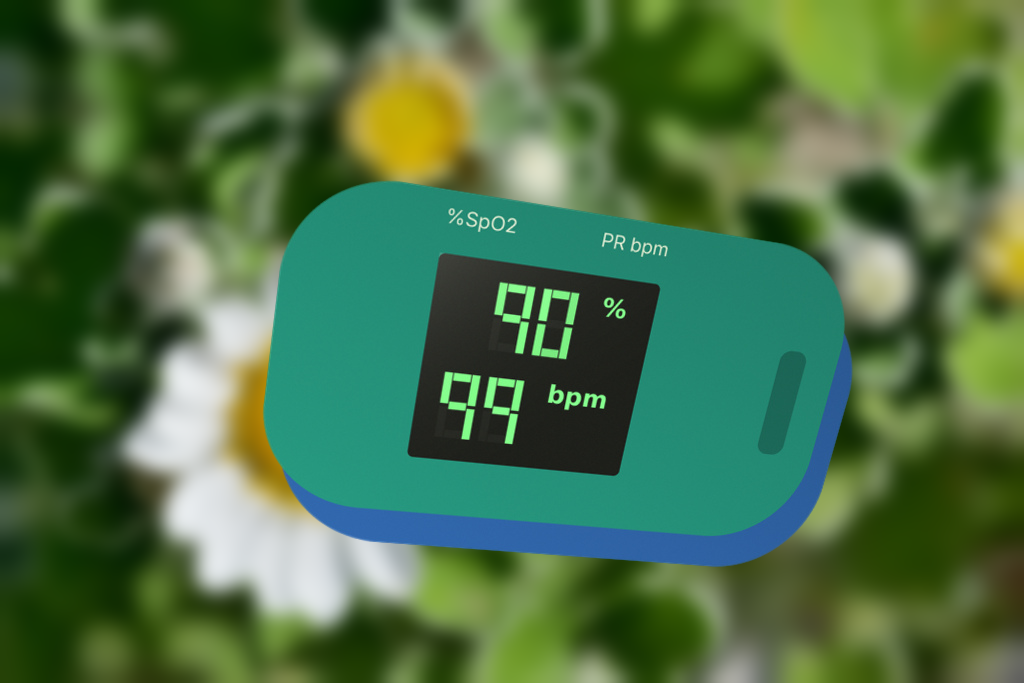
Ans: {"value": 99, "unit": "bpm"}
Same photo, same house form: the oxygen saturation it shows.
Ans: {"value": 90, "unit": "%"}
